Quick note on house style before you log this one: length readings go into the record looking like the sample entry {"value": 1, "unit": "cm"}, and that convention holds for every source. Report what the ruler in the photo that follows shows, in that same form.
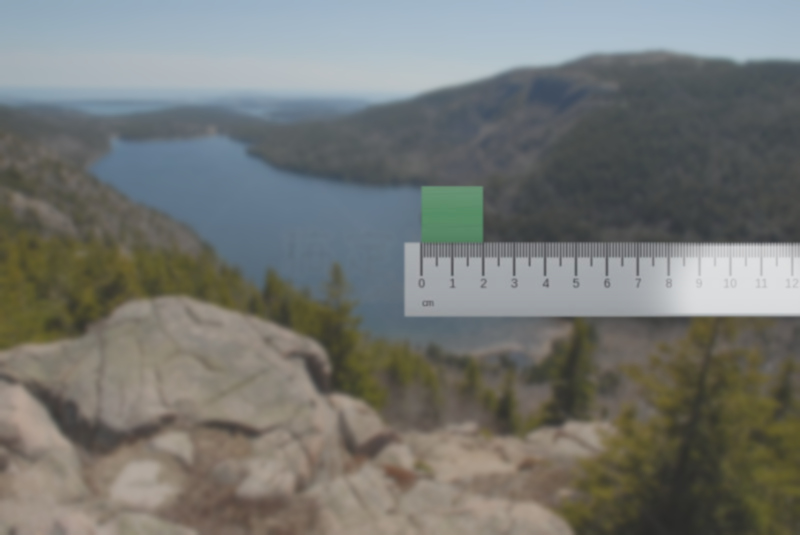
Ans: {"value": 2, "unit": "cm"}
